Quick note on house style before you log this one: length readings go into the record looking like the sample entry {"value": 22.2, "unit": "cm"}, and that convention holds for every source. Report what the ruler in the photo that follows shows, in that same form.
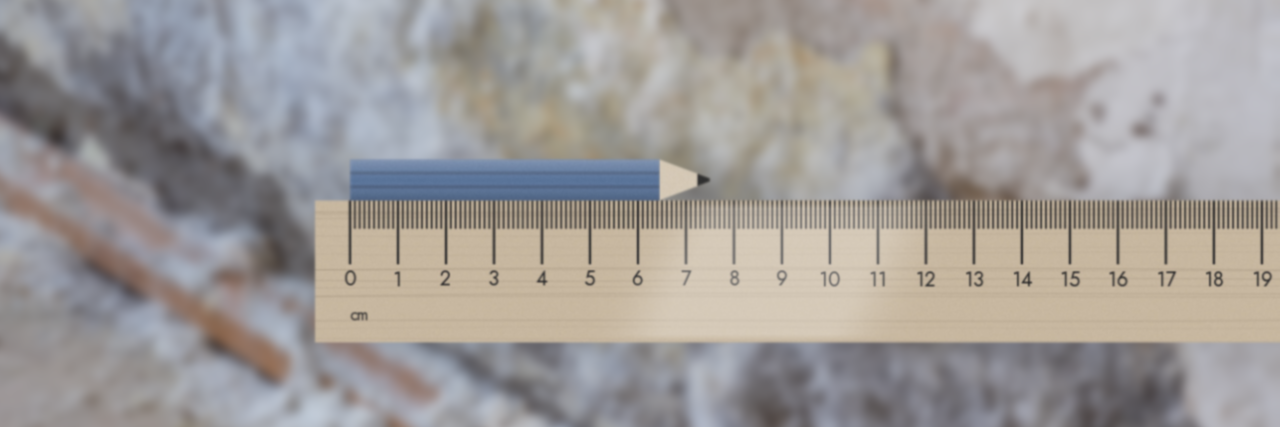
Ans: {"value": 7.5, "unit": "cm"}
